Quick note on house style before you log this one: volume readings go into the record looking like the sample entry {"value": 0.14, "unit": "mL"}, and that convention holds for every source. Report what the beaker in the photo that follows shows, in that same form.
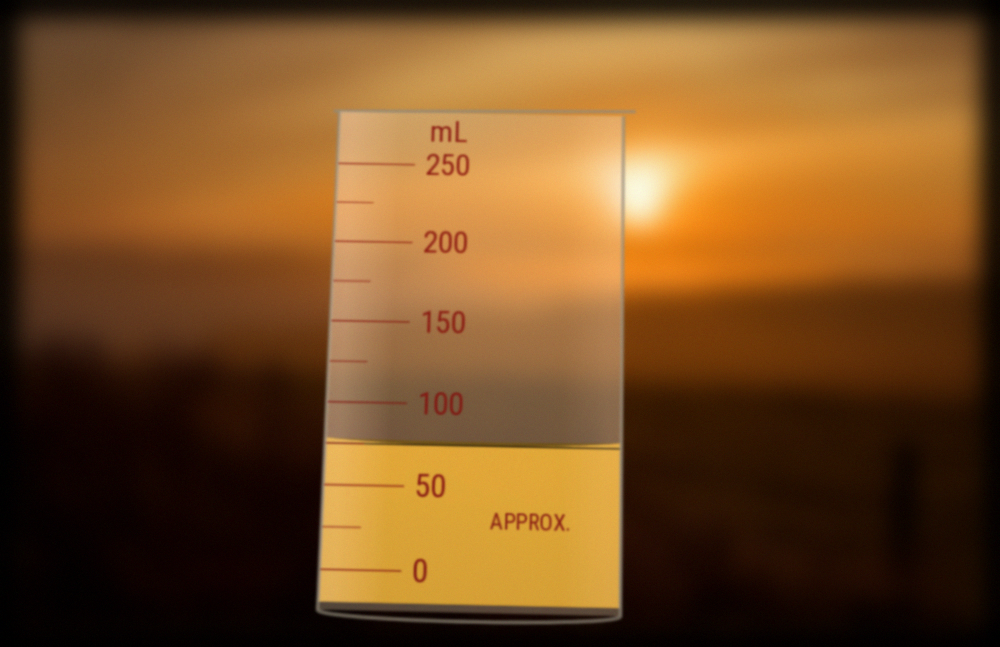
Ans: {"value": 75, "unit": "mL"}
